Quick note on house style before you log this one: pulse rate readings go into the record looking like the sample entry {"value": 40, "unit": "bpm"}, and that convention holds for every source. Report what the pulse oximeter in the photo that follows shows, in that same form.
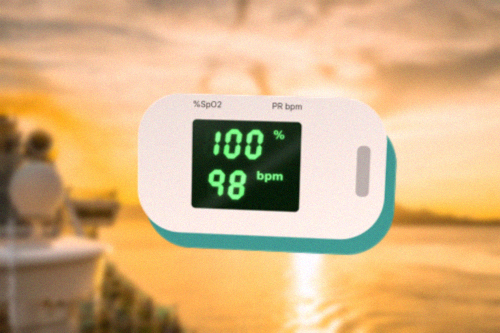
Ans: {"value": 98, "unit": "bpm"}
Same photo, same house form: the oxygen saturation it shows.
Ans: {"value": 100, "unit": "%"}
